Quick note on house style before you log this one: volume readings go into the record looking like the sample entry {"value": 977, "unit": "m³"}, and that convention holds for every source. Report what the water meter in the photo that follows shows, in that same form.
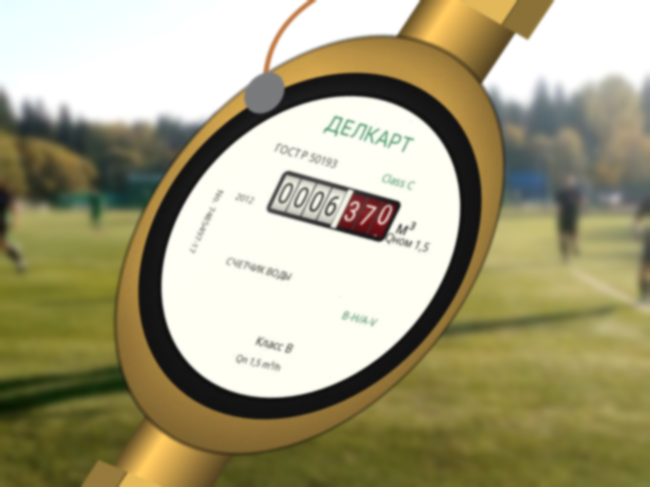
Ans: {"value": 6.370, "unit": "m³"}
